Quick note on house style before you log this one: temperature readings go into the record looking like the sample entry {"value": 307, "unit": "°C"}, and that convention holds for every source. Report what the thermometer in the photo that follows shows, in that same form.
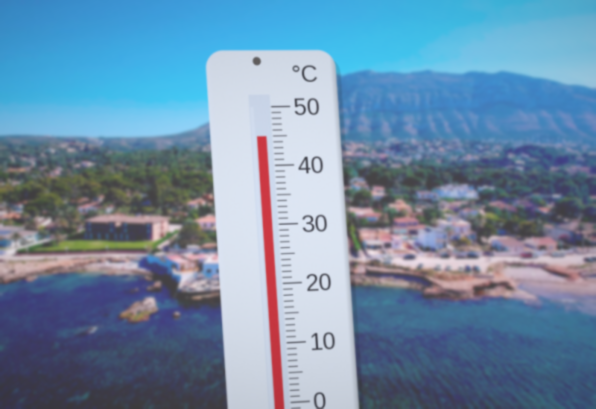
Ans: {"value": 45, "unit": "°C"}
